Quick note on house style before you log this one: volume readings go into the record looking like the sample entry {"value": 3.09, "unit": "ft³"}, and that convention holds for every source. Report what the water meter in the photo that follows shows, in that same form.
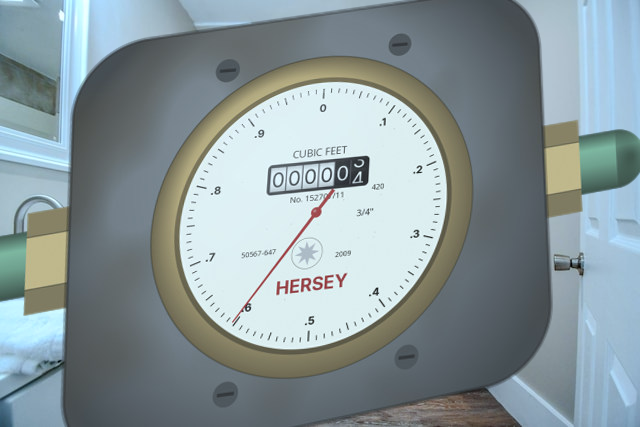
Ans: {"value": 3.60, "unit": "ft³"}
